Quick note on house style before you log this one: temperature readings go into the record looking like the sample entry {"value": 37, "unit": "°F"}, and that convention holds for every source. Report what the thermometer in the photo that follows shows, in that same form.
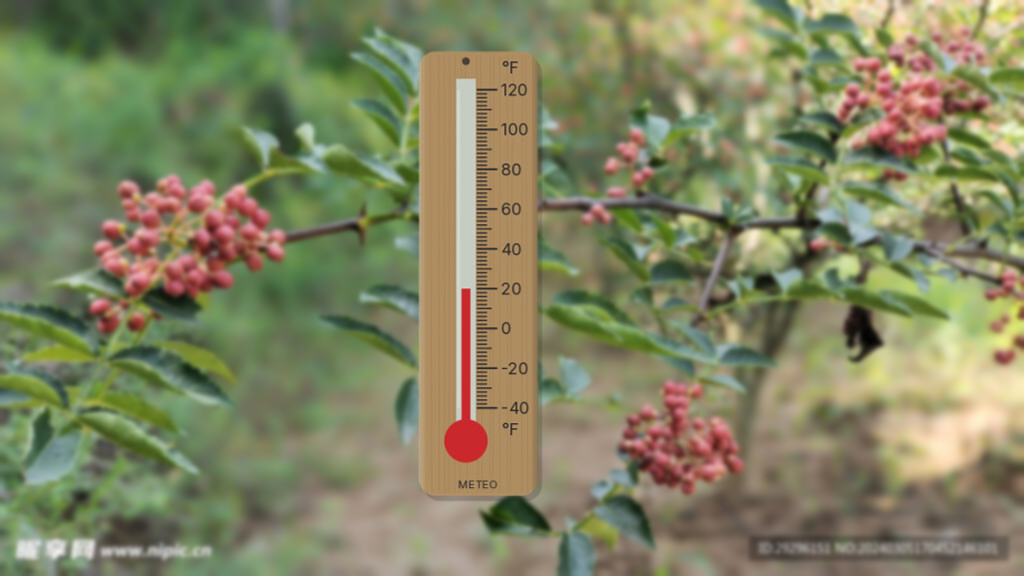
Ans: {"value": 20, "unit": "°F"}
